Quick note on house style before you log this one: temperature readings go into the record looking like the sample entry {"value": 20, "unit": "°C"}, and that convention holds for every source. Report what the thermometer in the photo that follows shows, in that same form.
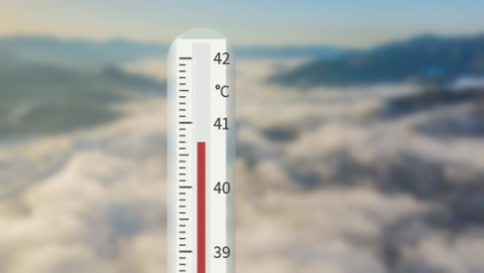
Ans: {"value": 40.7, "unit": "°C"}
